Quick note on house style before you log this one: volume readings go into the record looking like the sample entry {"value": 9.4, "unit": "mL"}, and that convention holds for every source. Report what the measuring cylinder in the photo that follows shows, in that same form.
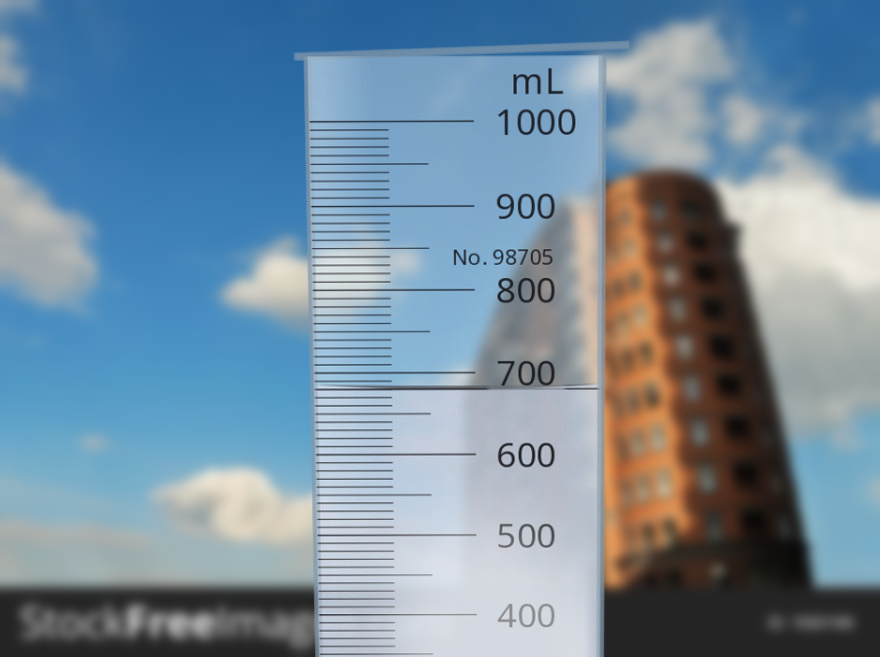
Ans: {"value": 680, "unit": "mL"}
